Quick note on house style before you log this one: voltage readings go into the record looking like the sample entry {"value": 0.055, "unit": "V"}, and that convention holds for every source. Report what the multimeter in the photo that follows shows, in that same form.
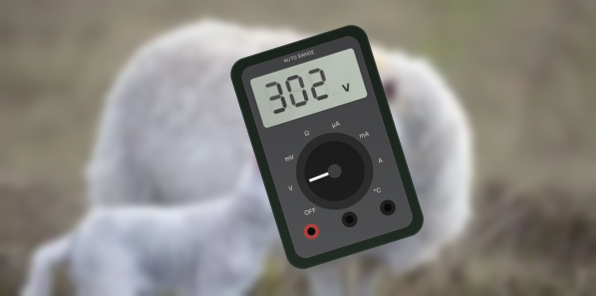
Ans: {"value": 302, "unit": "V"}
